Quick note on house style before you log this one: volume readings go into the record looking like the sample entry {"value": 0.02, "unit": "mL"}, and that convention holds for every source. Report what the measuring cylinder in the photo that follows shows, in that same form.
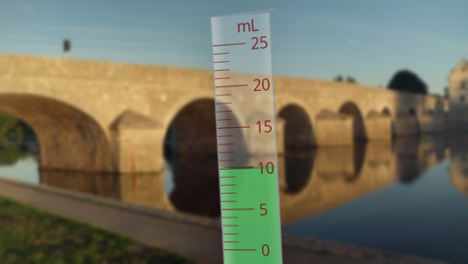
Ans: {"value": 10, "unit": "mL"}
